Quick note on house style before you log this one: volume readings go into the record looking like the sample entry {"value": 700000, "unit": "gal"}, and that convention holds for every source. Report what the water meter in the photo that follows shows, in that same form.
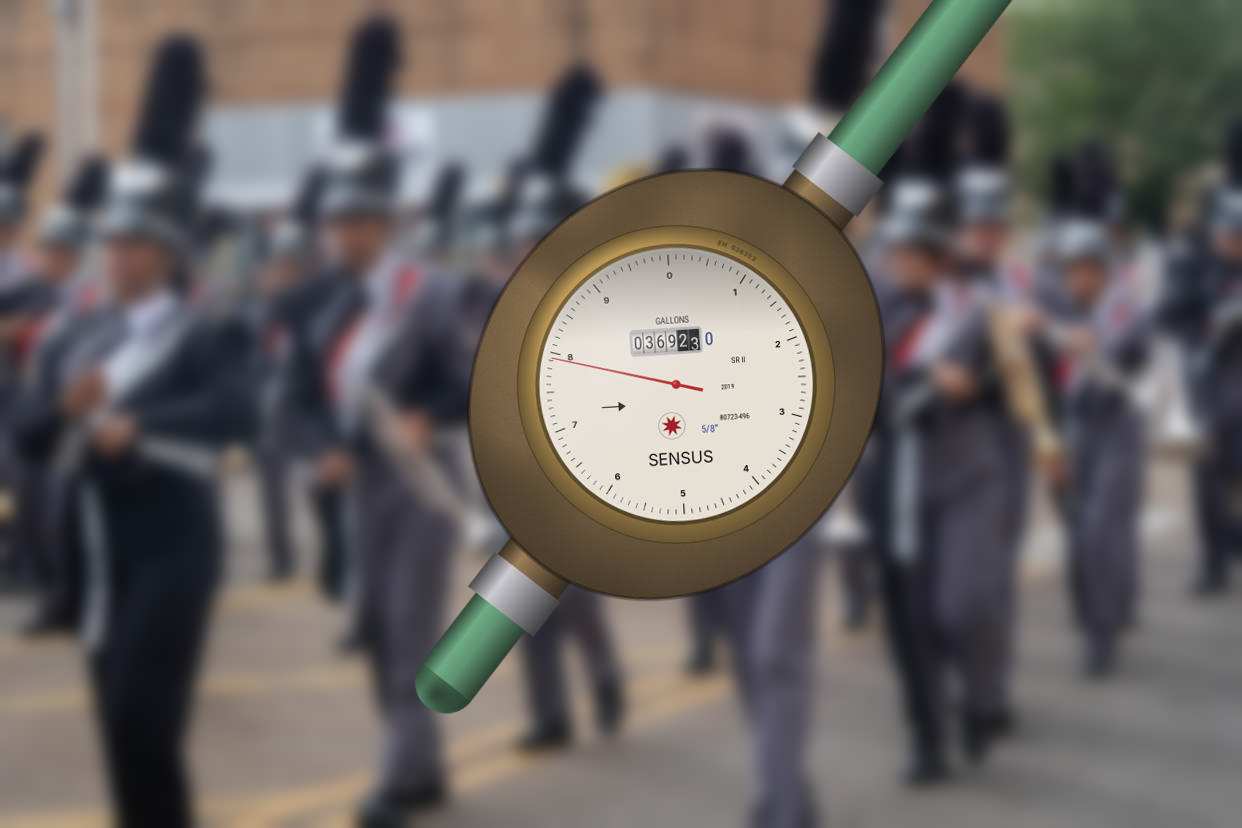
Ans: {"value": 369227.9, "unit": "gal"}
